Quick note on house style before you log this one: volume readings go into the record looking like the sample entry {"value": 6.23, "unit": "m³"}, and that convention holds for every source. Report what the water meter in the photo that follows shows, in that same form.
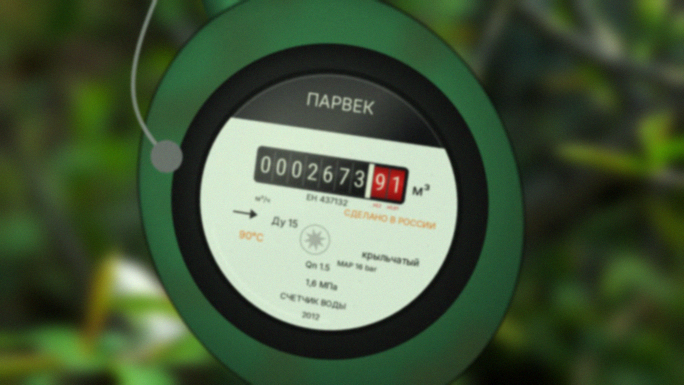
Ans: {"value": 2673.91, "unit": "m³"}
